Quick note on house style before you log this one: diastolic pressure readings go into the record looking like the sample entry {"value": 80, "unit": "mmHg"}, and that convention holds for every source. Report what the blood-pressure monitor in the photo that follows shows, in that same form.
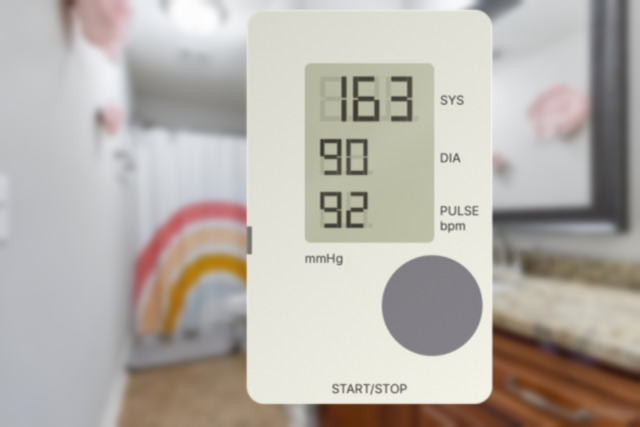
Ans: {"value": 90, "unit": "mmHg"}
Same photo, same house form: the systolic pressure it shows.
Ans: {"value": 163, "unit": "mmHg"}
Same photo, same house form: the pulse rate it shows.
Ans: {"value": 92, "unit": "bpm"}
